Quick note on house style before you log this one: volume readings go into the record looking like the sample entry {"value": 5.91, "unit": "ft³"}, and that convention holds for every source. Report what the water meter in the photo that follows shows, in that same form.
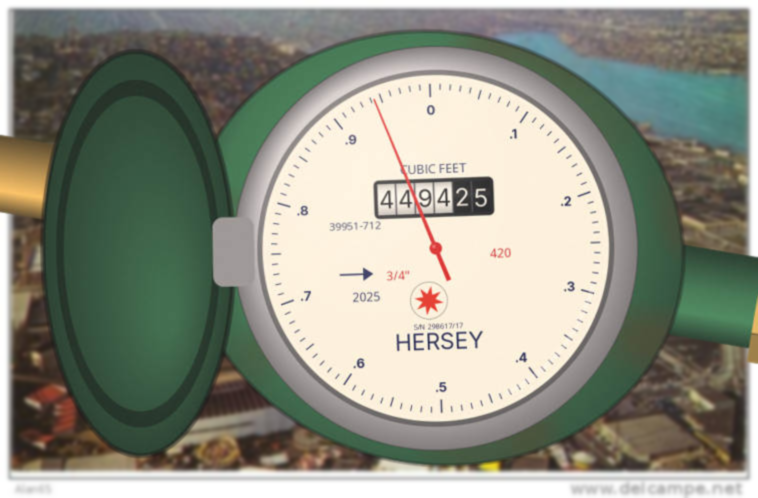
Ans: {"value": 449424.94, "unit": "ft³"}
